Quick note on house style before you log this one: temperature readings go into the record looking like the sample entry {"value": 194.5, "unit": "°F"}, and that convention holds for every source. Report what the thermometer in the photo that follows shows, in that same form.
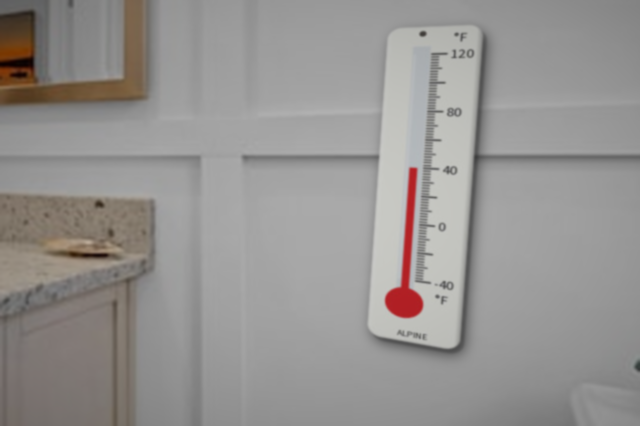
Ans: {"value": 40, "unit": "°F"}
